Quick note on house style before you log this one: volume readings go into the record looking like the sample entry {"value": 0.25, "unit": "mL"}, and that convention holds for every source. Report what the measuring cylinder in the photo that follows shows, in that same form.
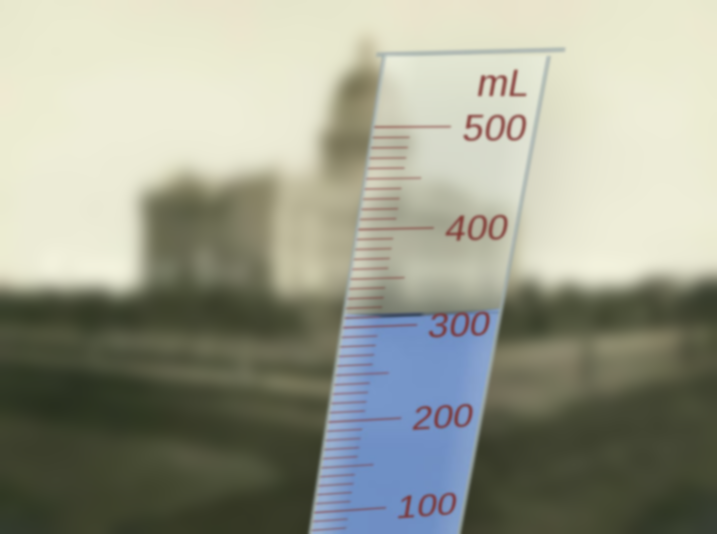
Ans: {"value": 310, "unit": "mL"}
